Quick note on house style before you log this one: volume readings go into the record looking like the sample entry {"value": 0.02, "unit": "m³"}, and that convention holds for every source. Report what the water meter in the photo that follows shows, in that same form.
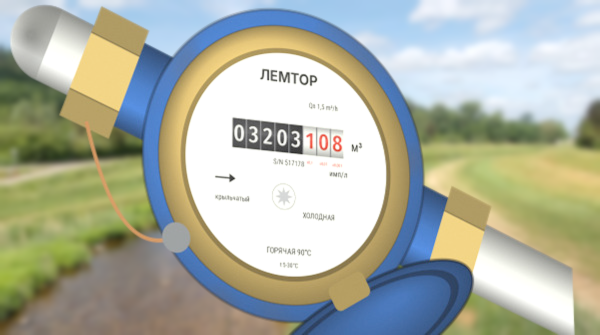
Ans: {"value": 3203.108, "unit": "m³"}
